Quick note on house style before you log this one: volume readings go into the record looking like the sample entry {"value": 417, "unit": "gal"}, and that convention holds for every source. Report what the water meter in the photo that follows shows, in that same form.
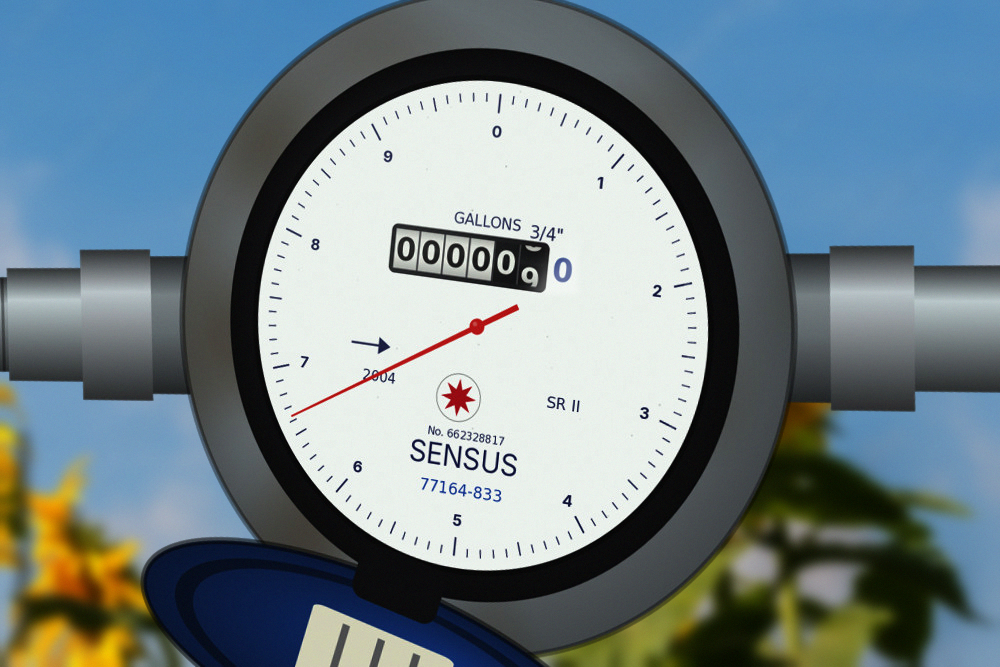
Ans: {"value": 86.6, "unit": "gal"}
